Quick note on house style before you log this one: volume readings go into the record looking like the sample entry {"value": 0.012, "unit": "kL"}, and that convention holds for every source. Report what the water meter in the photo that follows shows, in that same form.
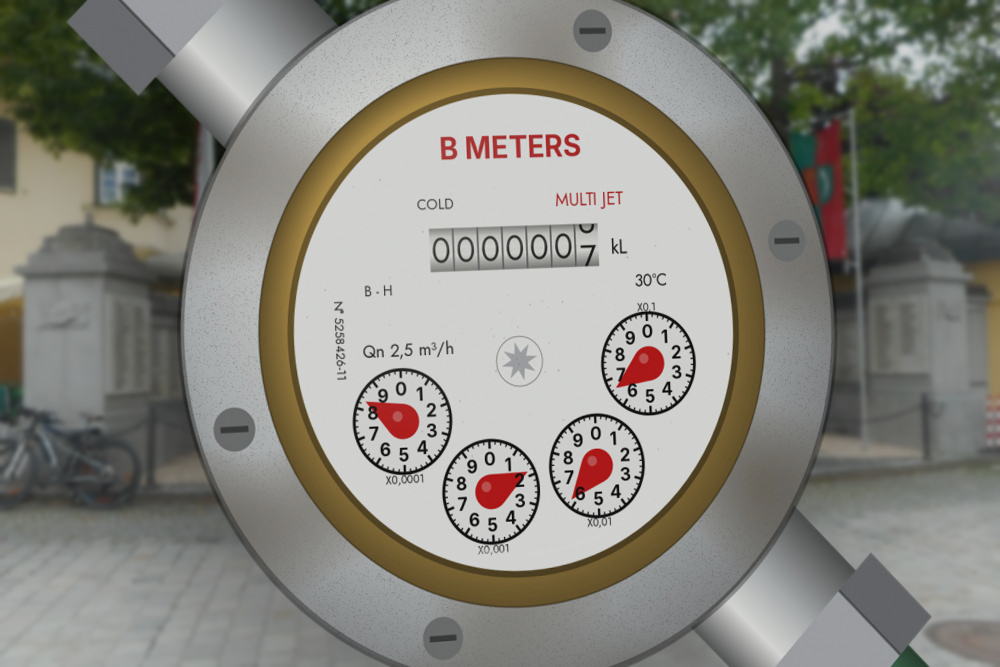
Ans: {"value": 6.6618, "unit": "kL"}
